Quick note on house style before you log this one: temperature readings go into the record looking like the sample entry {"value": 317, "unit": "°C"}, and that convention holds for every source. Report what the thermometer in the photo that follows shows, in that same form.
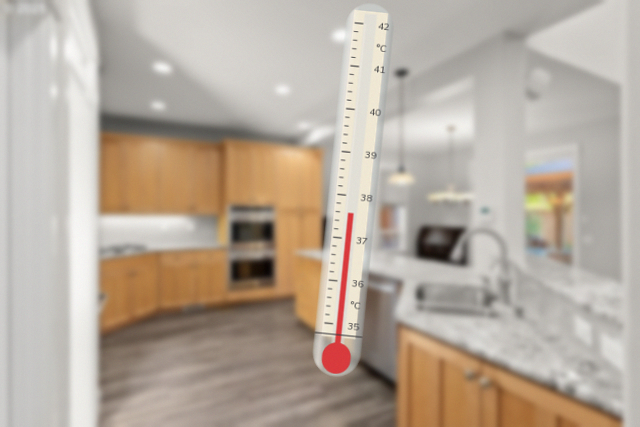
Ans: {"value": 37.6, "unit": "°C"}
